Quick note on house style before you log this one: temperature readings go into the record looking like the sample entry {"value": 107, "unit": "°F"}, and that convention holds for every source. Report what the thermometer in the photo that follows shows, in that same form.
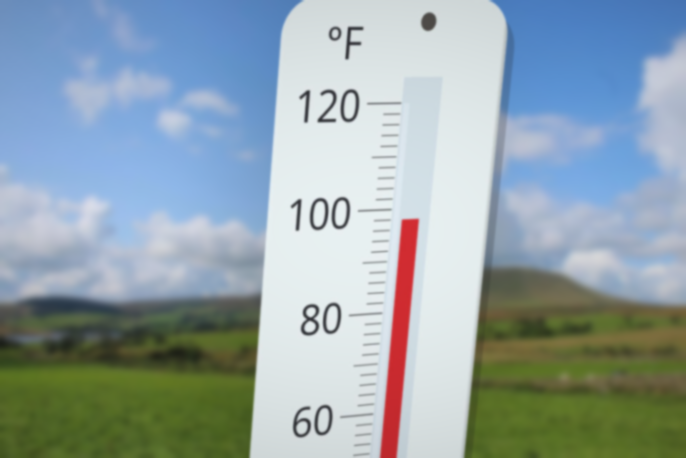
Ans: {"value": 98, "unit": "°F"}
